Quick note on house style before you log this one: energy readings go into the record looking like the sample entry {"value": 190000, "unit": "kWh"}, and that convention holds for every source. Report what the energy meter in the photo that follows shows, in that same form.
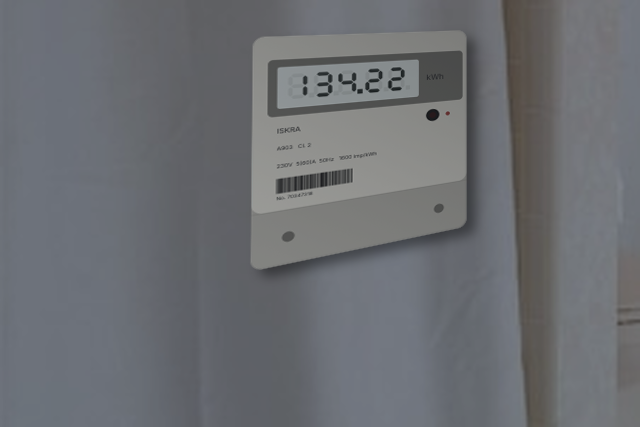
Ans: {"value": 134.22, "unit": "kWh"}
